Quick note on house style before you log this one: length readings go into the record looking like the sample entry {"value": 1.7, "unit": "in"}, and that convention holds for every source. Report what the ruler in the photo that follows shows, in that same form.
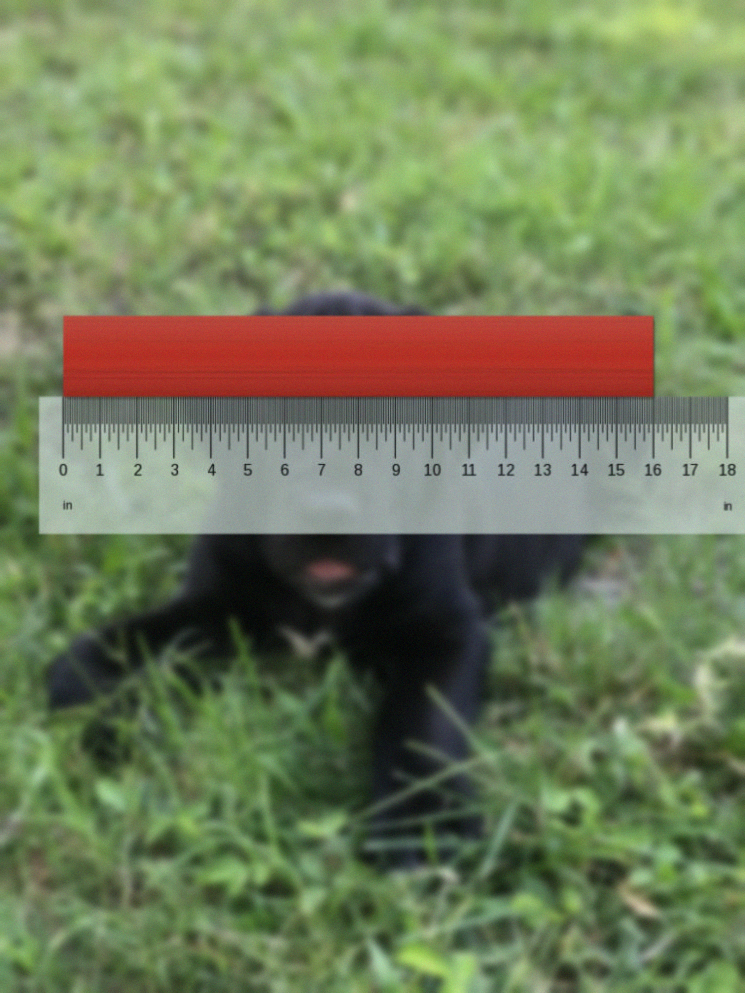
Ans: {"value": 16, "unit": "in"}
